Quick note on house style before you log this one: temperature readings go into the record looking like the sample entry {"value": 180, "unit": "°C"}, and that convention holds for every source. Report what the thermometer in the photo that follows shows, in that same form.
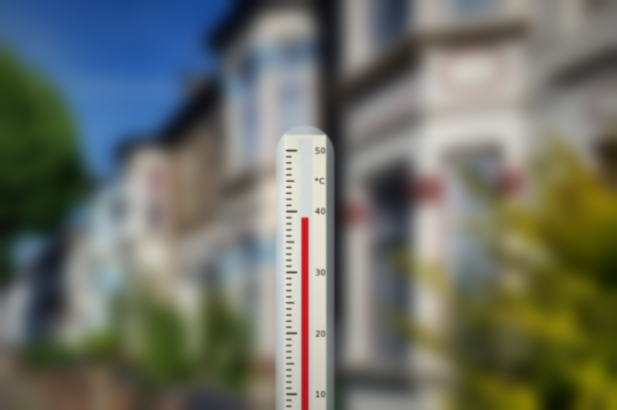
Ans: {"value": 39, "unit": "°C"}
